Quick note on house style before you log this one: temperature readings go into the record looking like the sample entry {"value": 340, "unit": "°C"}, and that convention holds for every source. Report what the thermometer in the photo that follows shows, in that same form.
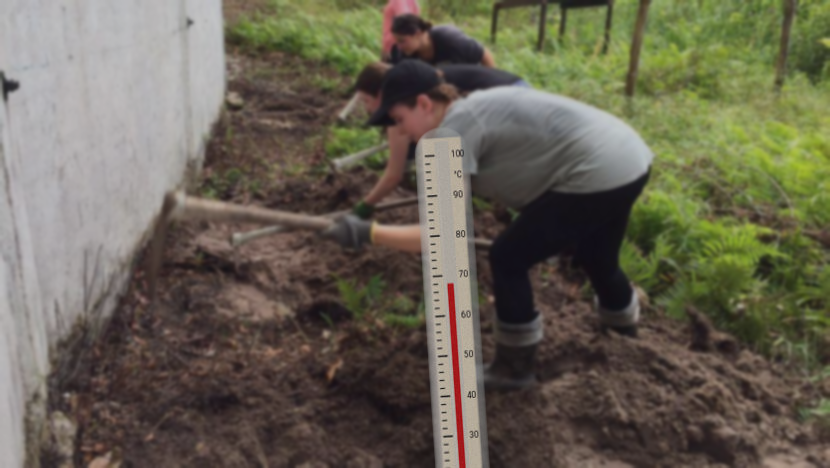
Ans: {"value": 68, "unit": "°C"}
